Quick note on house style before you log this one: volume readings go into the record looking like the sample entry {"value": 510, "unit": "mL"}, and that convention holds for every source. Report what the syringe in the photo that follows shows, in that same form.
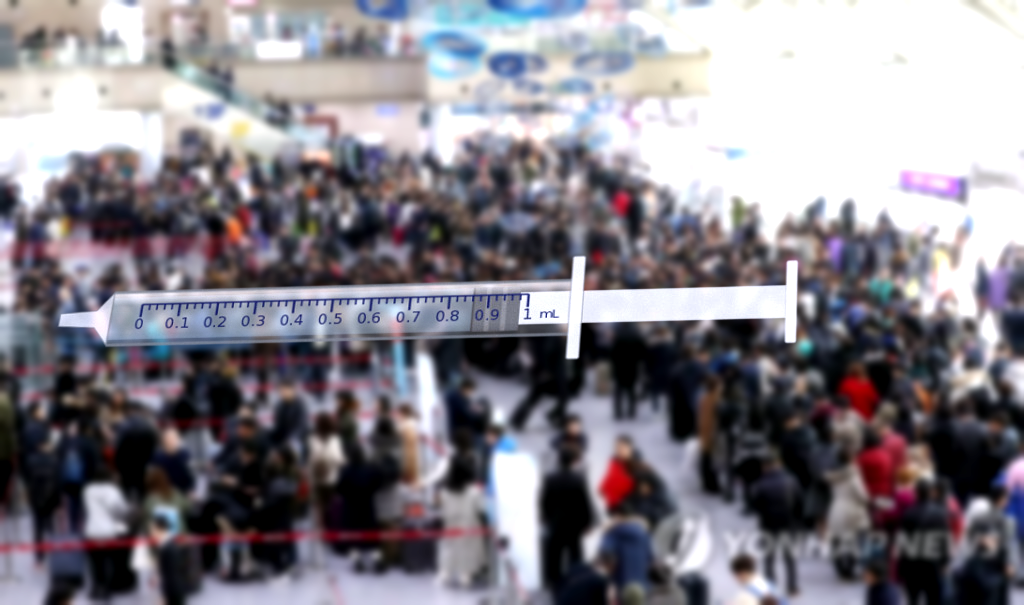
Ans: {"value": 0.86, "unit": "mL"}
